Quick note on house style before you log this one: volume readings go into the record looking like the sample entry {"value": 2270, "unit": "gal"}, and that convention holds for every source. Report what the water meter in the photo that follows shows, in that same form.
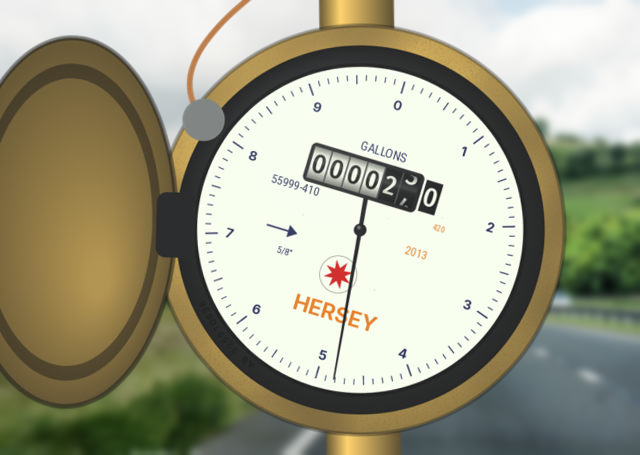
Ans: {"value": 234.8, "unit": "gal"}
